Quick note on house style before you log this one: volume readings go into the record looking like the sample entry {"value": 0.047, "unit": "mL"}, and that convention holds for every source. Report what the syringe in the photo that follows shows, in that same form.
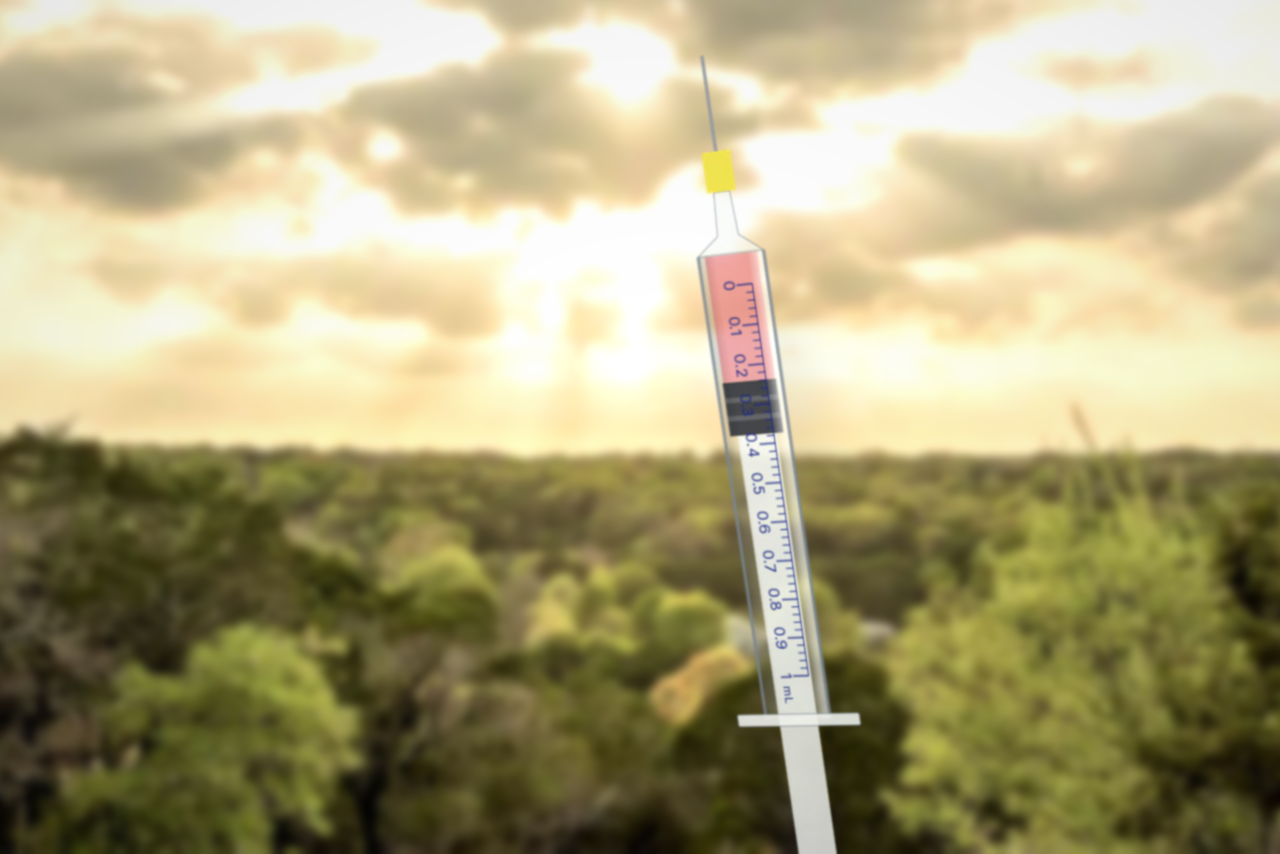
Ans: {"value": 0.24, "unit": "mL"}
